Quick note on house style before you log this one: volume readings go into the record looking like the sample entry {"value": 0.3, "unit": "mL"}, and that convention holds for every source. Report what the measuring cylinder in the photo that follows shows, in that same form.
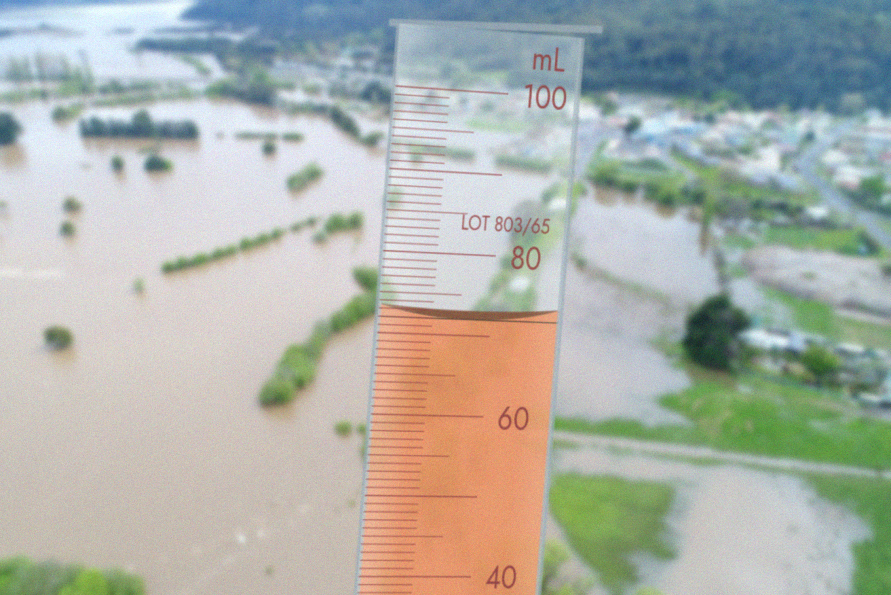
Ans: {"value": 72, "unit": "mL"}
